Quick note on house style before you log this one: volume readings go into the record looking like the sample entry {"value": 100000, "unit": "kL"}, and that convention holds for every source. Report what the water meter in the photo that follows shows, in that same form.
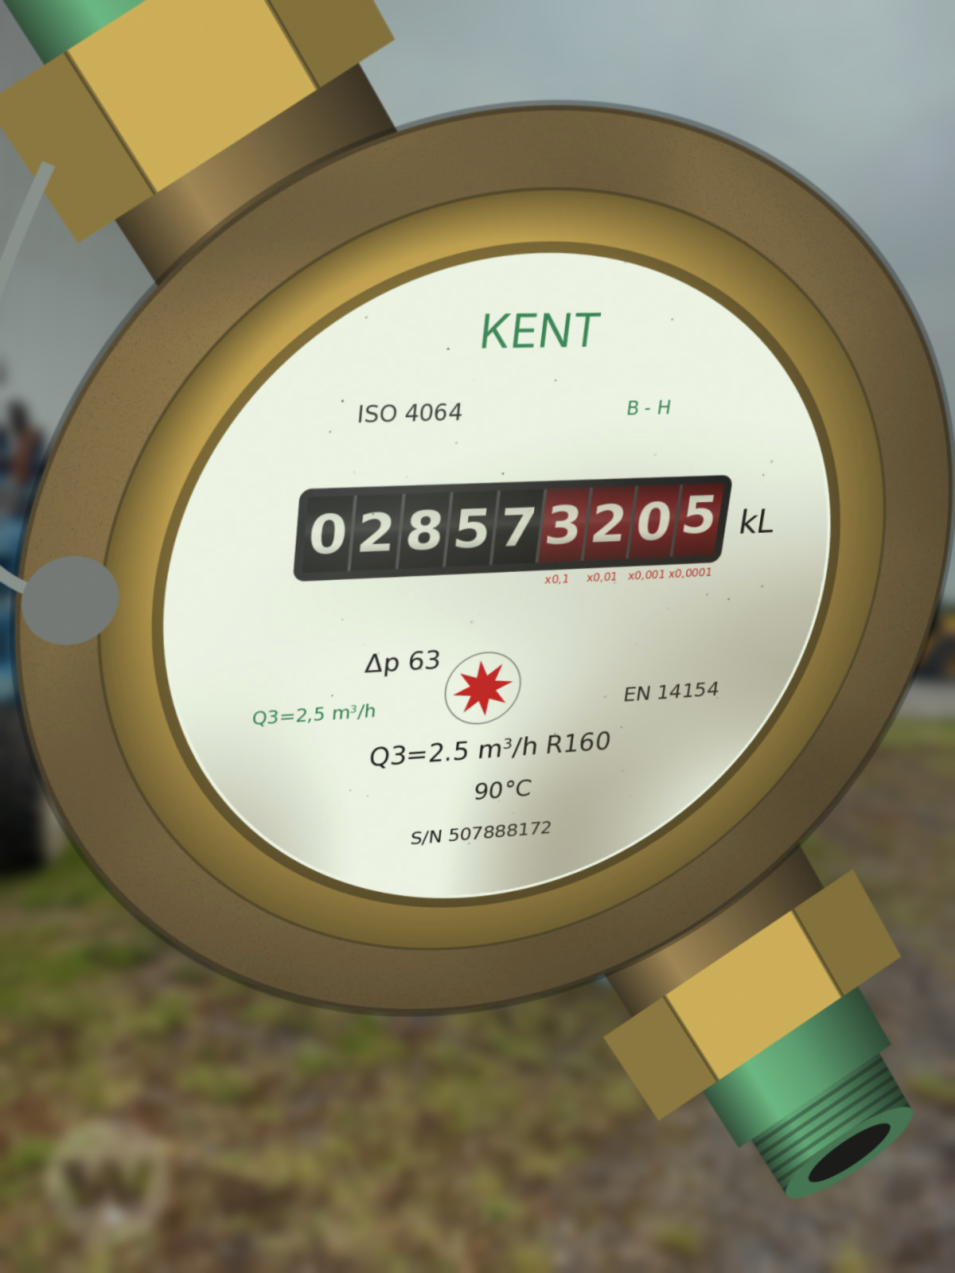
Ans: {"value": 2857.3205, "unit": "kL"}
